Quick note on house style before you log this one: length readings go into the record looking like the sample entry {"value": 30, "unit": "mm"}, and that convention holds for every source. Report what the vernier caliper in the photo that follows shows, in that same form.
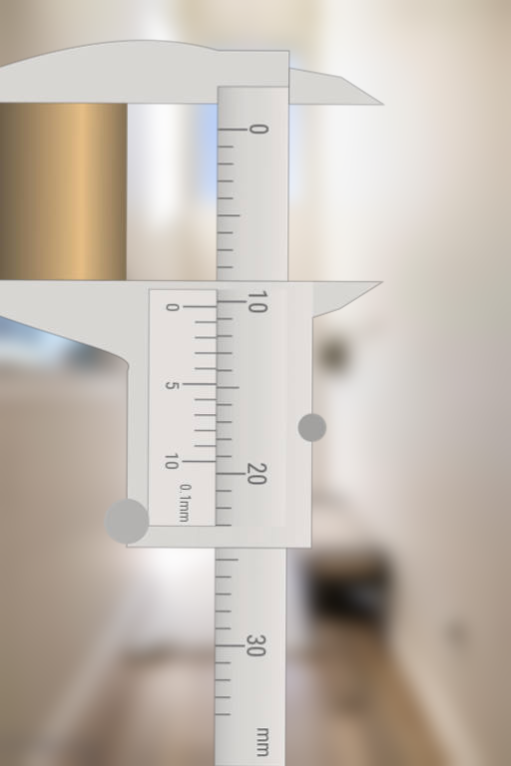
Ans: {"value": 10.3, "unit": "mm"}
